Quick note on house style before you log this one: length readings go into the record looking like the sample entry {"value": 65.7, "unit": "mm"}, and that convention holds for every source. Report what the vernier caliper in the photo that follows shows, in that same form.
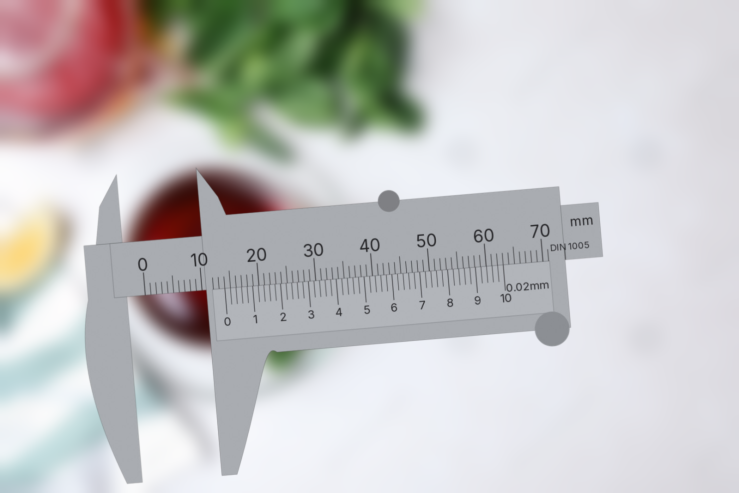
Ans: {"value": 14.0, "unit": "mm"}
